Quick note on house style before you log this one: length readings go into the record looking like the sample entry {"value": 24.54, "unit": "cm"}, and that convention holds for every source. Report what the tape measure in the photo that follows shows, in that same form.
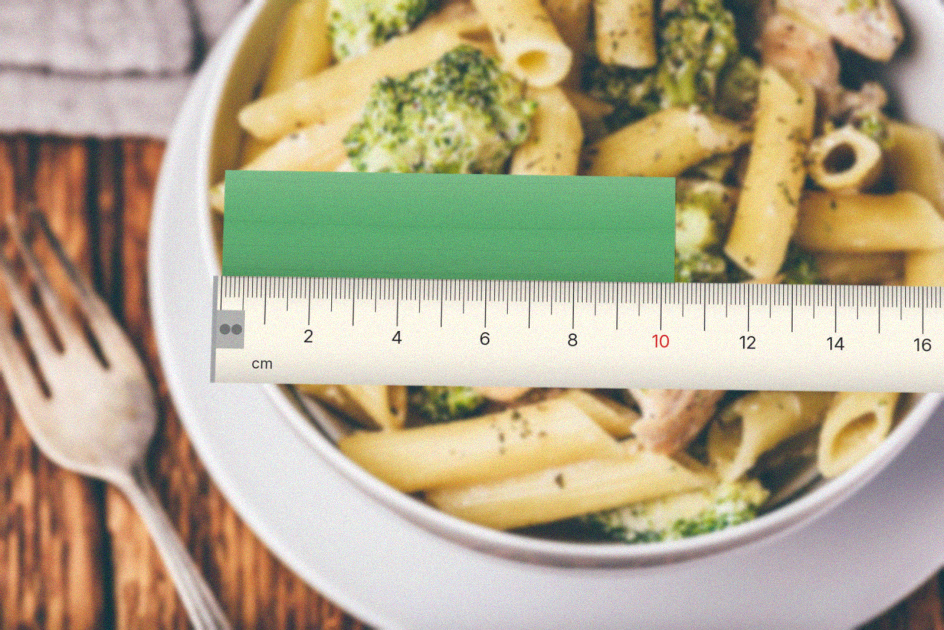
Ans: {"value": 10.3, "unit": "cm"}
